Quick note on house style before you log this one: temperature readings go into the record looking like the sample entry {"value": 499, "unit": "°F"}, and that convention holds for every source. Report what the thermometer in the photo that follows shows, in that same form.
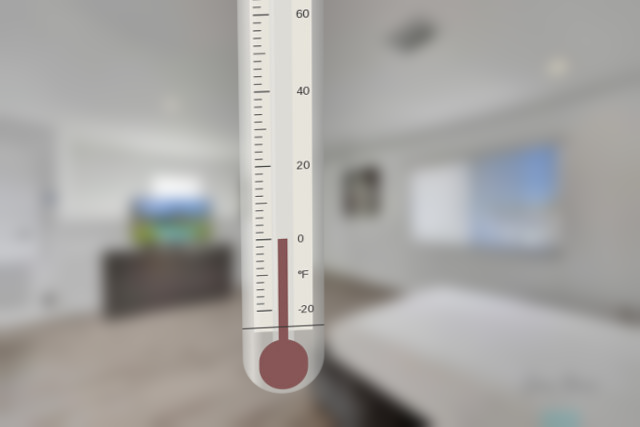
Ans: {"value": 0, "unit": "°F"}
